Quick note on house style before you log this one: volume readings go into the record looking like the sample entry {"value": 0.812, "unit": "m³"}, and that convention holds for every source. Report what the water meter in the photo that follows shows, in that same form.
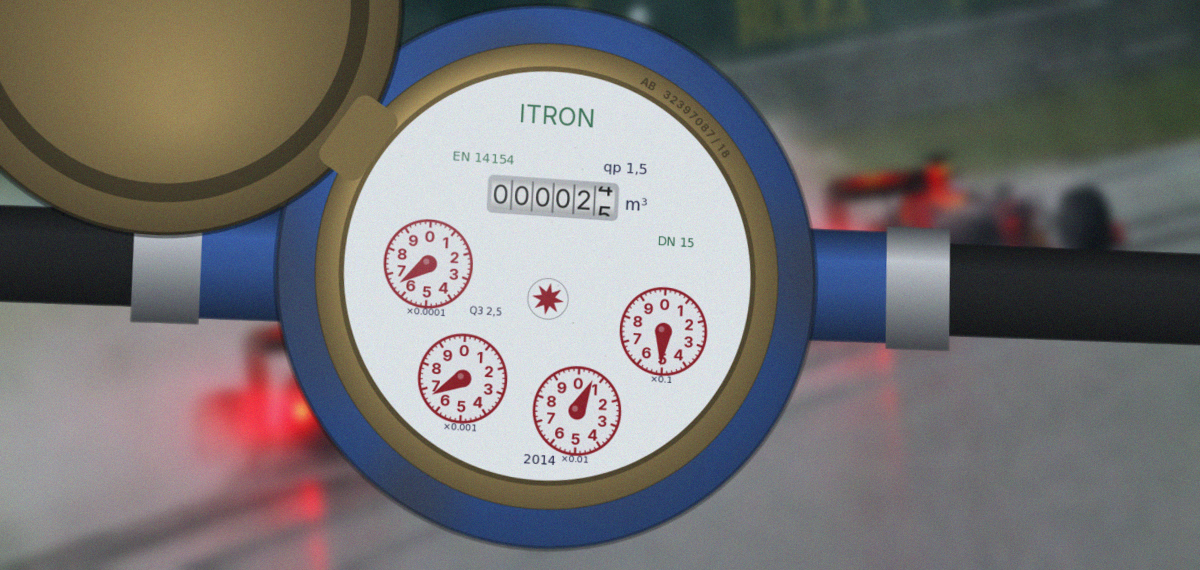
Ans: {"value": 24.5066, "unit": "m³"}
